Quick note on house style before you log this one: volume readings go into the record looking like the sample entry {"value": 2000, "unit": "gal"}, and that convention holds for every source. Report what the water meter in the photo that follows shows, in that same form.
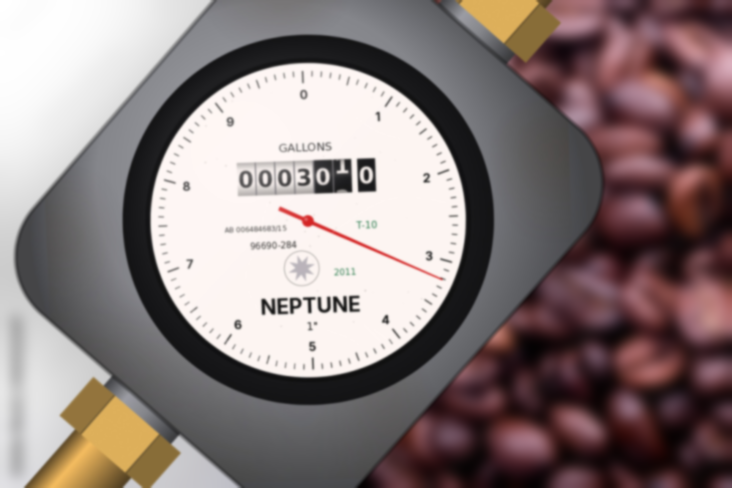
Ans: {"value": 3013.2, "unit": "gal"}
